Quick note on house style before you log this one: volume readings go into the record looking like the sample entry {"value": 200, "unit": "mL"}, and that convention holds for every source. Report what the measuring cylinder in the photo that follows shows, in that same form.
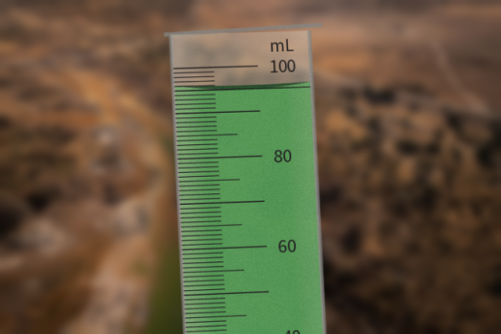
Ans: {"value": 95, "unit": "mL"}
